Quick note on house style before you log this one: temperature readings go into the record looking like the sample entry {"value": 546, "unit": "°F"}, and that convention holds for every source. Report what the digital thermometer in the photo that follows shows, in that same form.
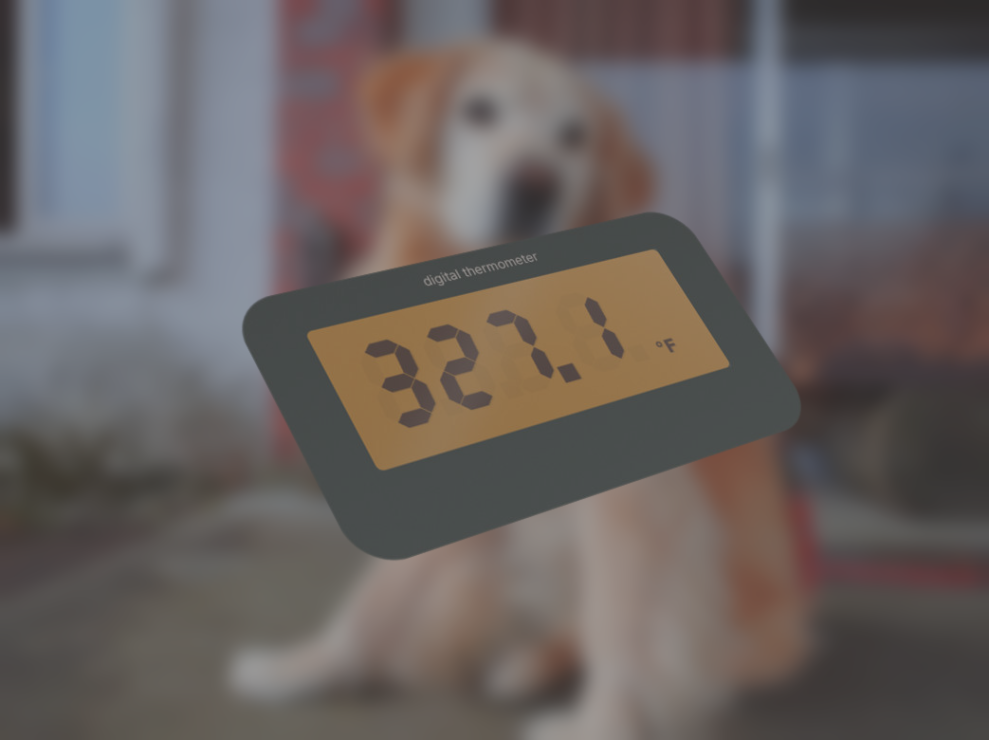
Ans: {"value": 327.1, "unit": "°F"}
